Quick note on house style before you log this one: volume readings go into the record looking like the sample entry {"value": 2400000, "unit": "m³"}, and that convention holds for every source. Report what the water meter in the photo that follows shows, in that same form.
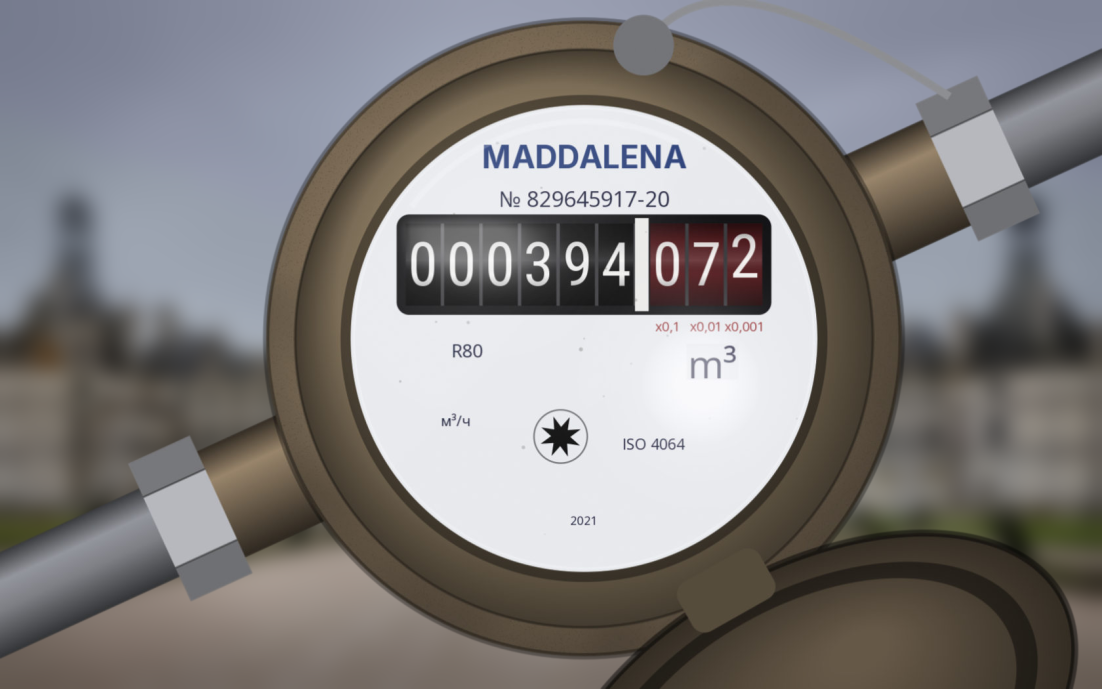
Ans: {"value": 394.072, "unit": "m³"}
